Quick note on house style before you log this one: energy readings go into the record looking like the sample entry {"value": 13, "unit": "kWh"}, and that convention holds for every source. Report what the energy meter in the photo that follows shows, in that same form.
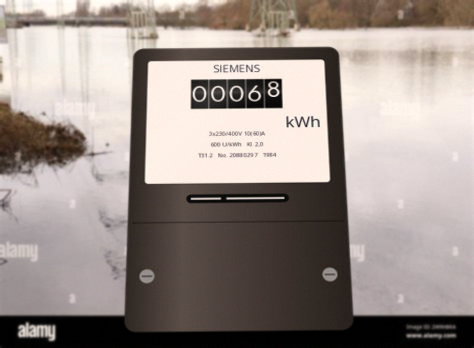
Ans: {"value": 68, "unit": "kWh"}
